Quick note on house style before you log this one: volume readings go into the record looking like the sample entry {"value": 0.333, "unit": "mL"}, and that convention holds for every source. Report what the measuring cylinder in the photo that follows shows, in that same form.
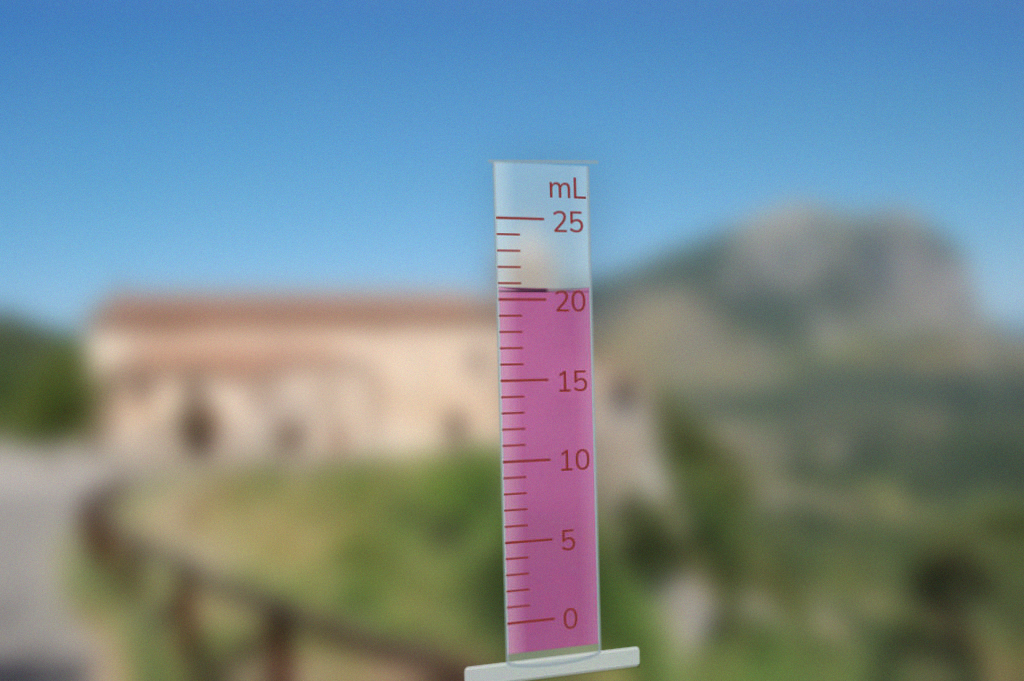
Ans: {"value": 20.5, "unit": "mL"}
